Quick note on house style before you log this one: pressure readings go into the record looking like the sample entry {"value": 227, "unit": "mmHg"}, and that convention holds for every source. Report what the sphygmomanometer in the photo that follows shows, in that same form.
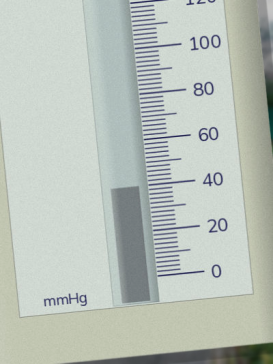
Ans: {"value": 40, "unit": "mmHg"}
